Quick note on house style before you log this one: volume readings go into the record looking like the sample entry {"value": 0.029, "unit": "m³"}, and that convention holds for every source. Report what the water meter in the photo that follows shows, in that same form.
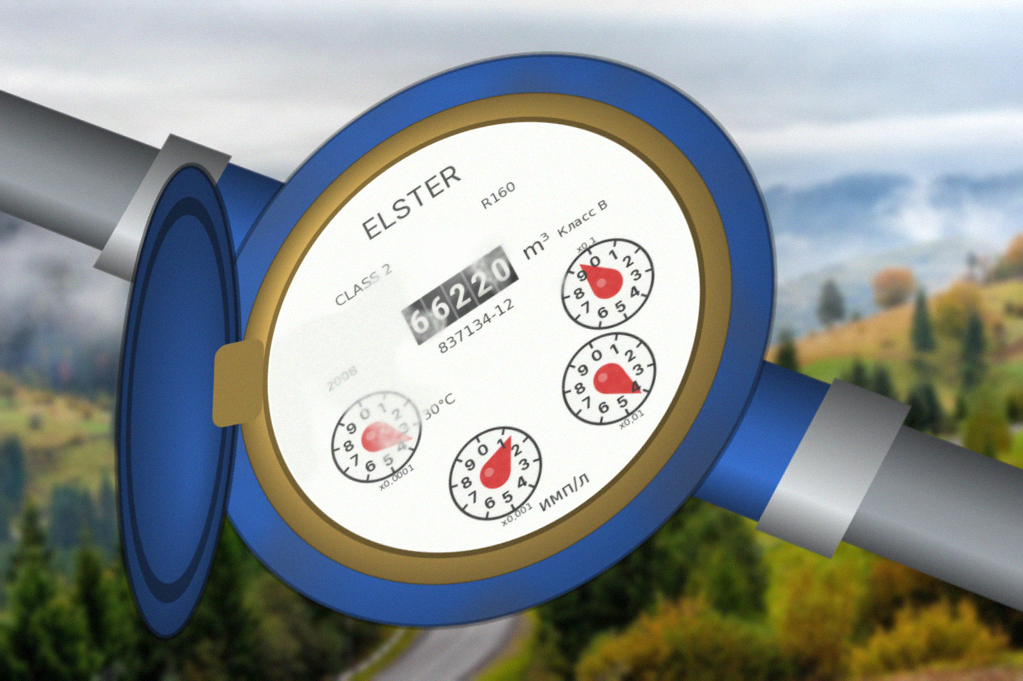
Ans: {"value": 66219.9413, "unit": "m³"}
